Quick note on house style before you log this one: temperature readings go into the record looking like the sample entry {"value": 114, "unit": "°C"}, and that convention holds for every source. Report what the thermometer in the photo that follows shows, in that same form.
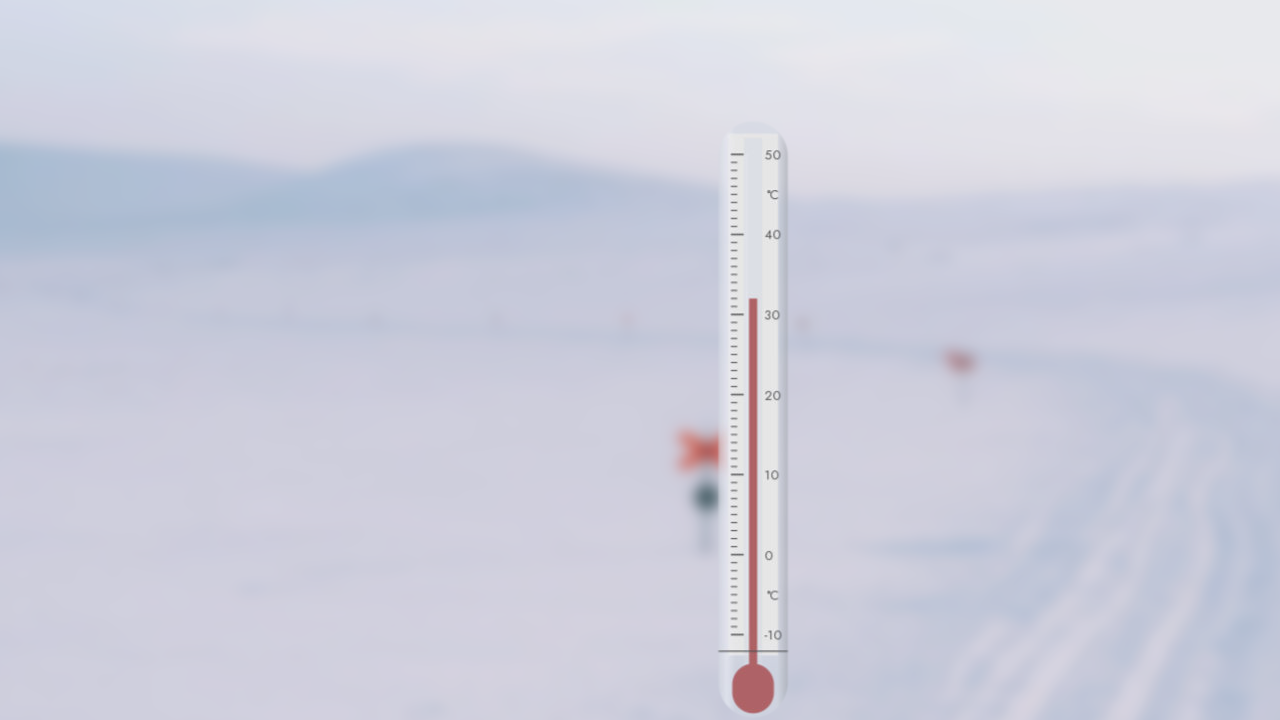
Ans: {"value": 32, "unit": "°C"}
